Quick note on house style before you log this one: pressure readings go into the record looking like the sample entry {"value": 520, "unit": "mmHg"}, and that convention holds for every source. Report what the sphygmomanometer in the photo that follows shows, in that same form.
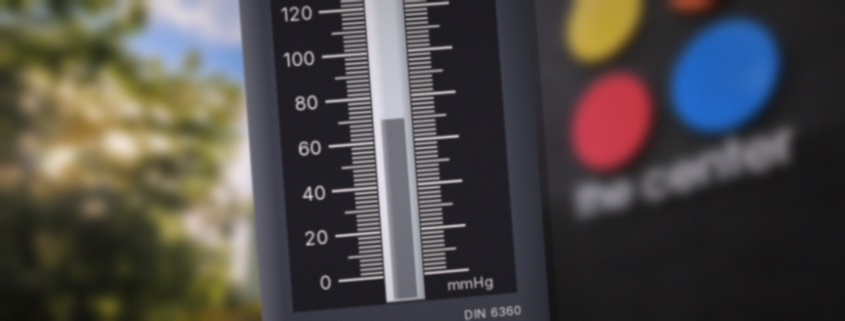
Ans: {"value": 70, "unit": "mmHg"}
